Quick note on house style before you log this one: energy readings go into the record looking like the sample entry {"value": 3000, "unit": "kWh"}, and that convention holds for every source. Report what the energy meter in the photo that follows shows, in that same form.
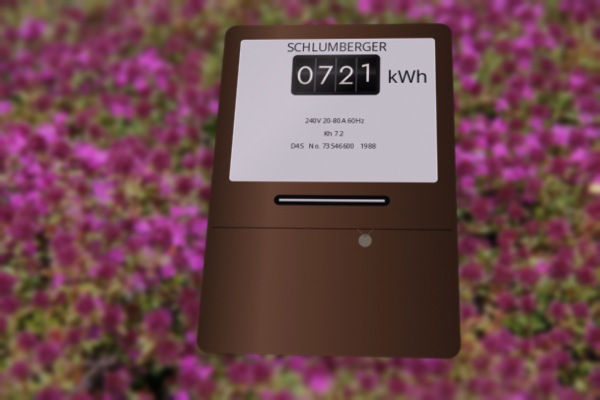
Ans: {"value": 721, "unit": "kWh"}
